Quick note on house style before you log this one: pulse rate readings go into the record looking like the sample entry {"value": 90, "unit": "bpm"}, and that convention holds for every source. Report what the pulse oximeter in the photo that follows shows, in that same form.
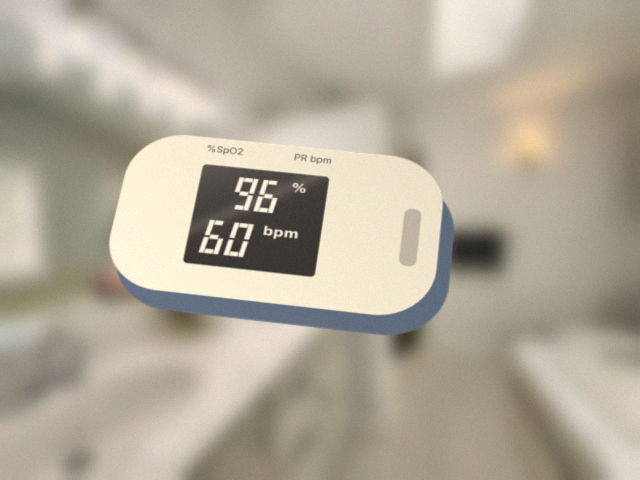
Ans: {"value": 60, "unit": "bpm"}
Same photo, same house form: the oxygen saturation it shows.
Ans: {"value": 96, "unit": "%"}
